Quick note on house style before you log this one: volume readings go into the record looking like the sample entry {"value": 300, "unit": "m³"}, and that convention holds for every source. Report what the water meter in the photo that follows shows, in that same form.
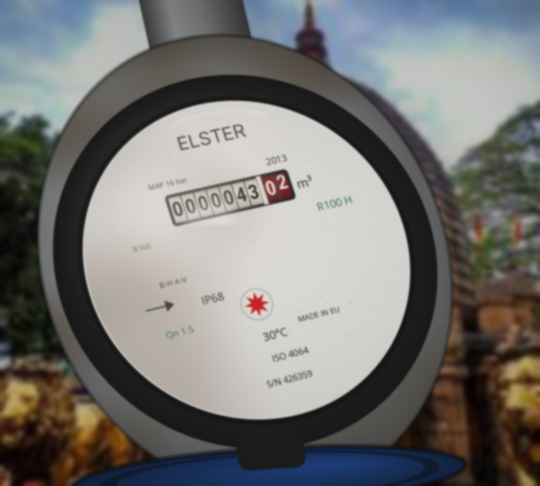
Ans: {"value": 43.02, "unit": "m³"}
